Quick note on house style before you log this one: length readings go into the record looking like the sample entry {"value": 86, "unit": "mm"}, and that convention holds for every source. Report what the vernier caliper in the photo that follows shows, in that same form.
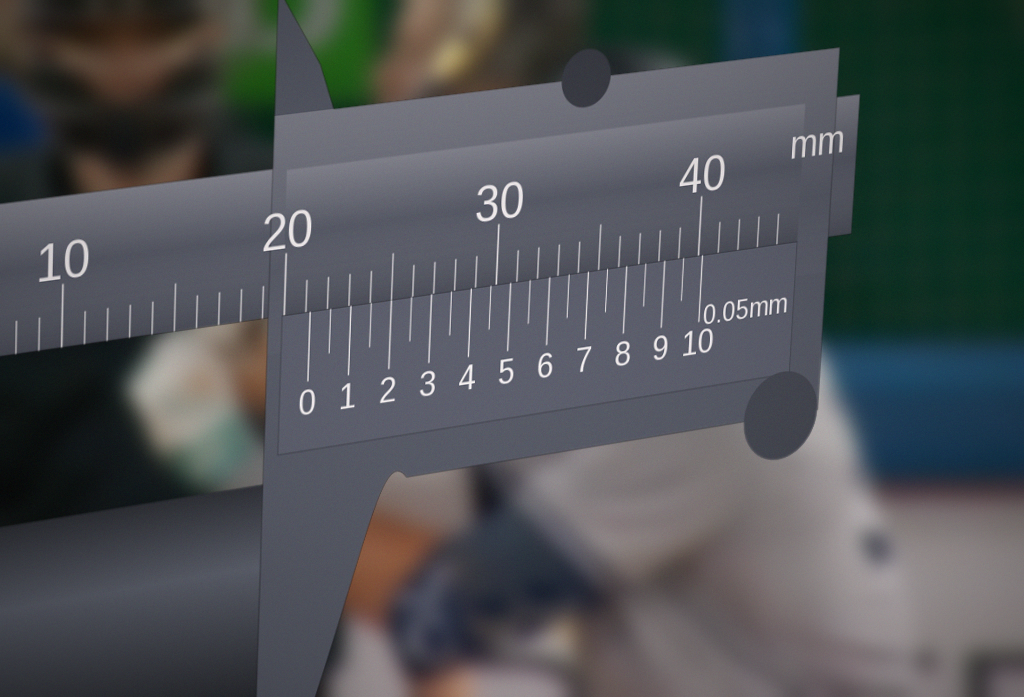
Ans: {"value": 21.2, "unit": "mm"}
